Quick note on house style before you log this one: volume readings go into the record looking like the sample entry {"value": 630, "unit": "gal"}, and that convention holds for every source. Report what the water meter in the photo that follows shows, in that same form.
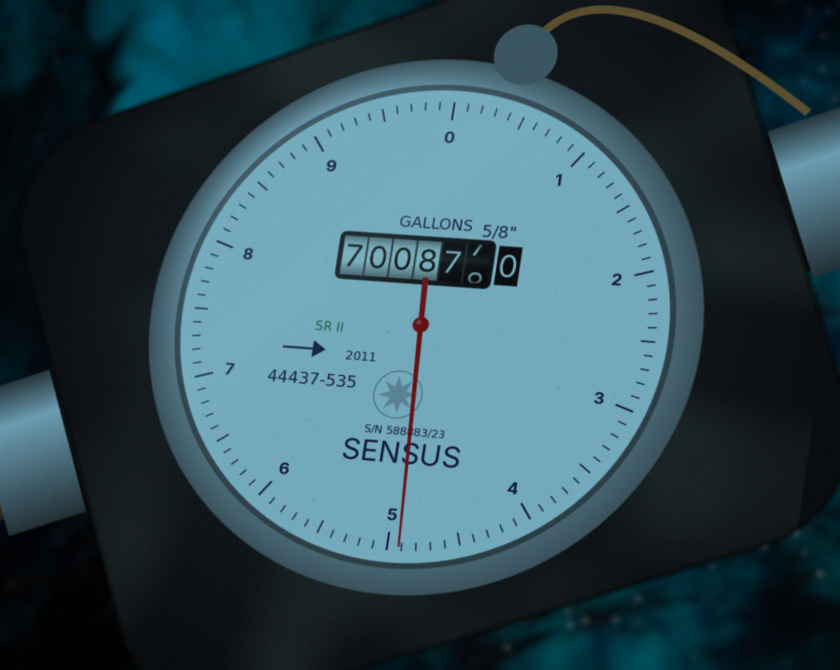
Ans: {"value": 7008774.9, "unit": "gal"}
